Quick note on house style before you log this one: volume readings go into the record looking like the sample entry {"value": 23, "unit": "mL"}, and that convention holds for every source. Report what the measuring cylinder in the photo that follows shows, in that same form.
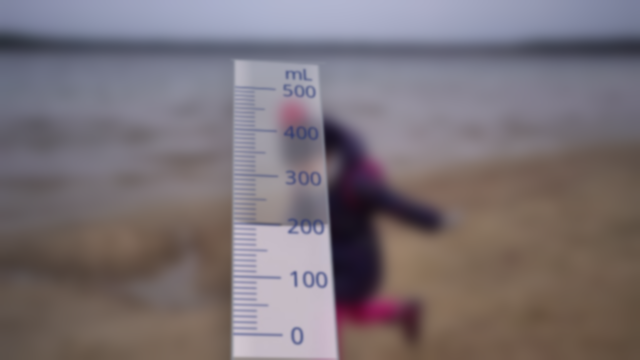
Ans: {"value": 200, "unit": "mL"}
